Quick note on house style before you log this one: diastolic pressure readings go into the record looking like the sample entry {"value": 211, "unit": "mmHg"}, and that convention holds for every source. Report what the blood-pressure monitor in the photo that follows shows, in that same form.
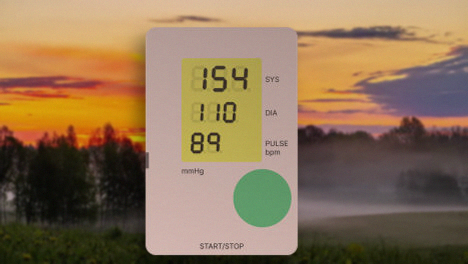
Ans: {"value": 110, "unit": "mmHg"}
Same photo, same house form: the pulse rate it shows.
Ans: {"value": 89, "unit": "bpm"}
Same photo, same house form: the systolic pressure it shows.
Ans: {"value": 154, "unit": "mmHg"}
